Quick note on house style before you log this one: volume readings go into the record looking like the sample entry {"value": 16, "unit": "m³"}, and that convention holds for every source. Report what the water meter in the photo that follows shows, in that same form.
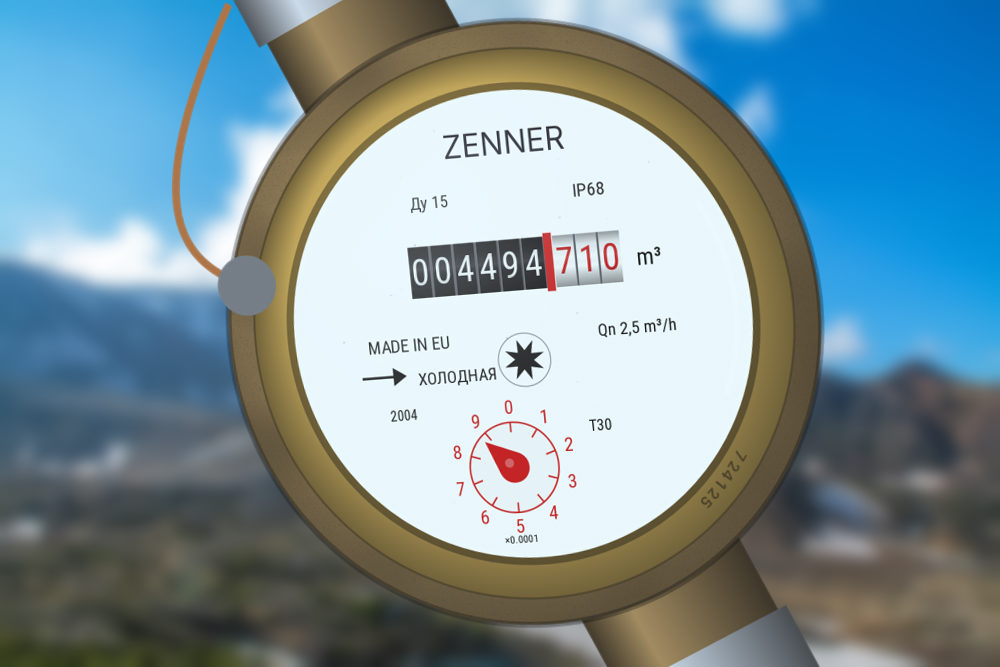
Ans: {"value": 4494.7108, "unit": "m³"}
